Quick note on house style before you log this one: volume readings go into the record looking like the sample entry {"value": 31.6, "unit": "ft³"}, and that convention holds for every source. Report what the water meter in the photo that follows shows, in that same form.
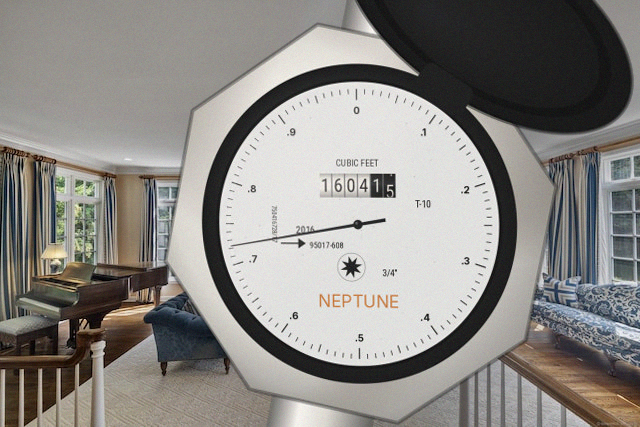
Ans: {"value": 160414.72, "unit": "ft³"}
